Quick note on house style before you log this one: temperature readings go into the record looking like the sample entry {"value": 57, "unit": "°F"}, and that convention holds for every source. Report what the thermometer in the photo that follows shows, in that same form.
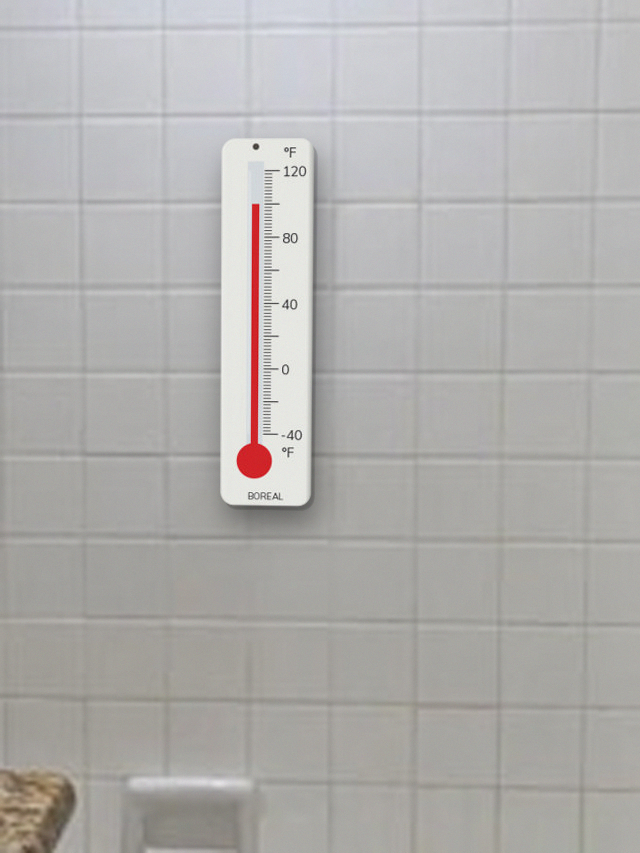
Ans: {"value": 100, "unit": "°F"}
